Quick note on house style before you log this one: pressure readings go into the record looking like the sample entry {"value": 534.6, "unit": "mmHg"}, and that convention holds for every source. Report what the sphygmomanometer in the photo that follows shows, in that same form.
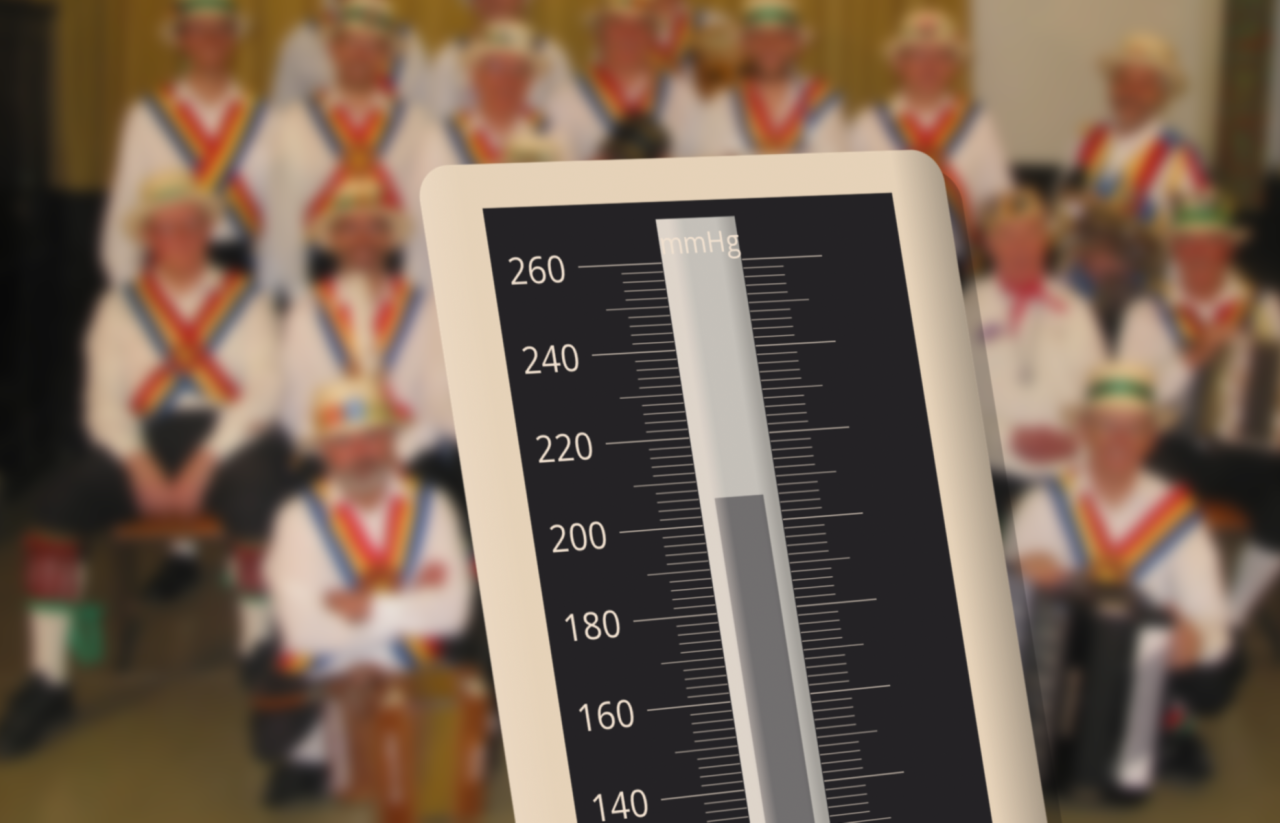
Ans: {"value": 206, "unit": "mmHg"}
